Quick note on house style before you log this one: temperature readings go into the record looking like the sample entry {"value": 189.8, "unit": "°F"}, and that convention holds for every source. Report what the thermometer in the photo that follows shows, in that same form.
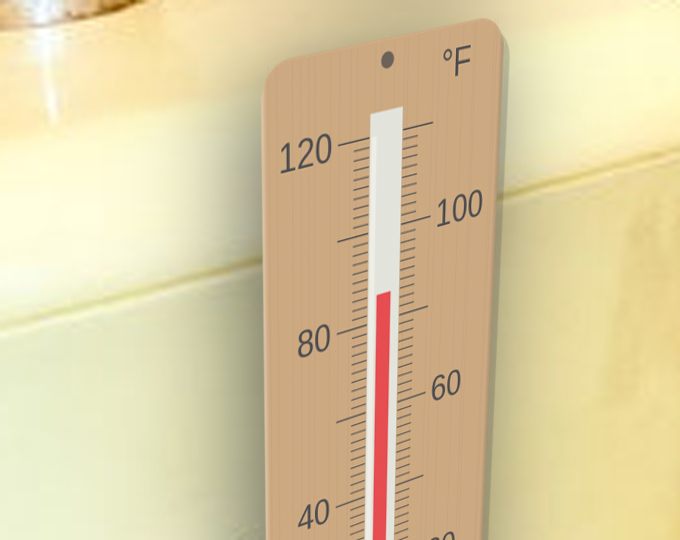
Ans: {"value": 86, "unit": "°F"}
